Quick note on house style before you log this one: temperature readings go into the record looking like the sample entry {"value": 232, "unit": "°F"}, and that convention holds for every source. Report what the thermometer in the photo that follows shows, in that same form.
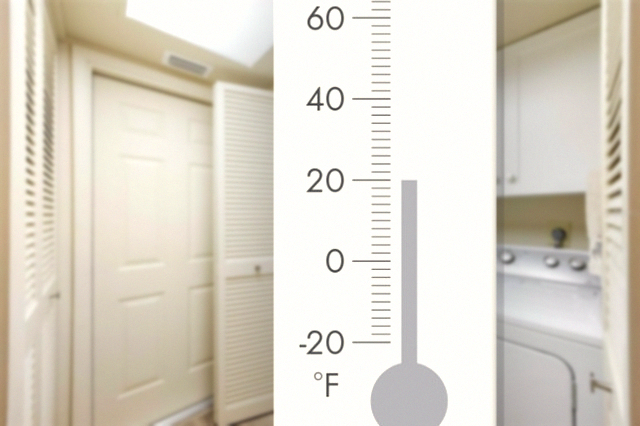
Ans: {"value": 20, "unit": "°F"}
